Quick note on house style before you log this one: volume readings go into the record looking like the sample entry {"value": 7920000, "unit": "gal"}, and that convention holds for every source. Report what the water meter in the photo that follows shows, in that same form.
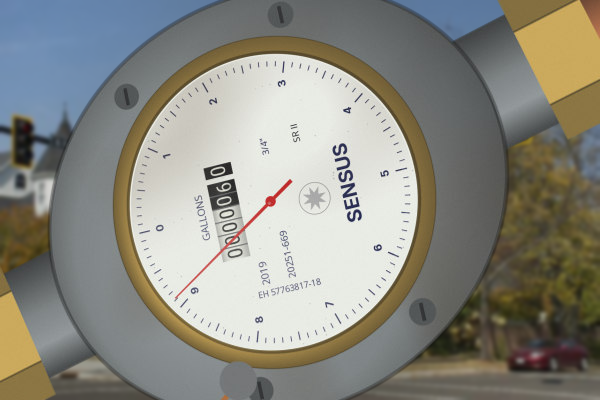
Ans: {"value": 59.1, "unit": "gal"}
